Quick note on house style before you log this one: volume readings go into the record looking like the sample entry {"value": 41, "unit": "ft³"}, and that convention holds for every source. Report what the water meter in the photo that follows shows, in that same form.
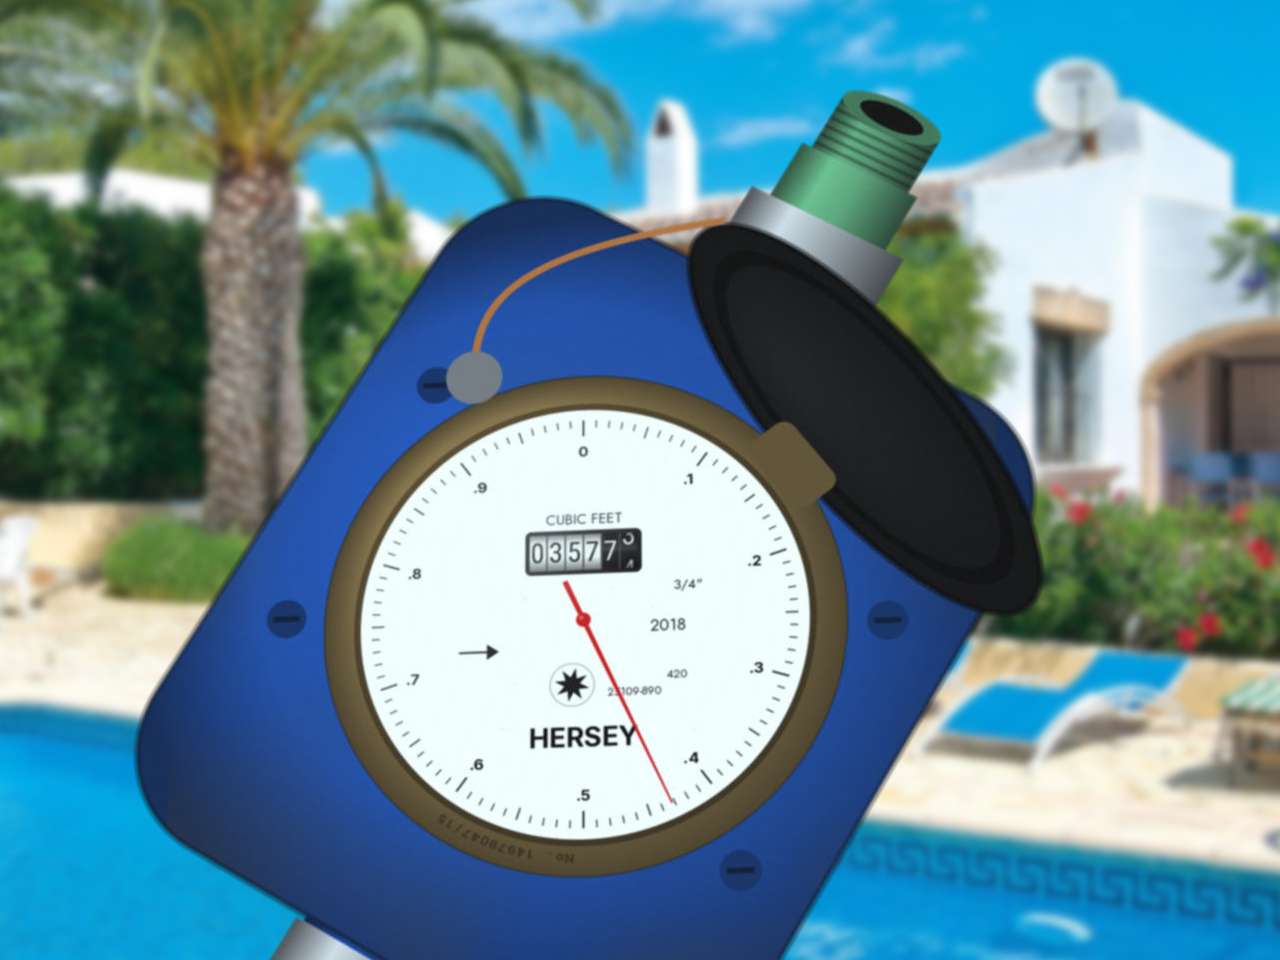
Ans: {"value": 35773.43, "unit": "ft³"}
